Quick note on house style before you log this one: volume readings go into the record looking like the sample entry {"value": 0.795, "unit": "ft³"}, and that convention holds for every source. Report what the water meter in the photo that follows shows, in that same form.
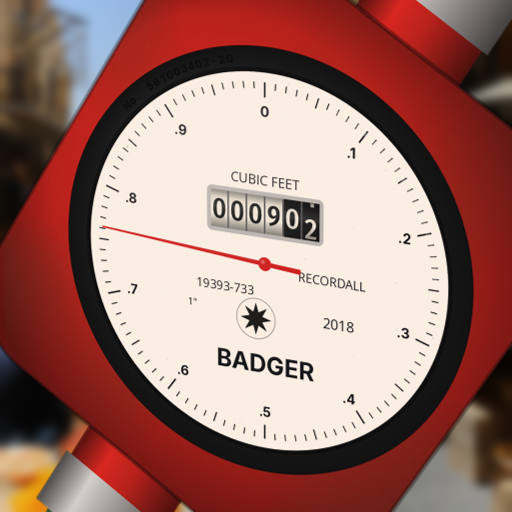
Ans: {"value": 901.76, "unit": "ft³"}
